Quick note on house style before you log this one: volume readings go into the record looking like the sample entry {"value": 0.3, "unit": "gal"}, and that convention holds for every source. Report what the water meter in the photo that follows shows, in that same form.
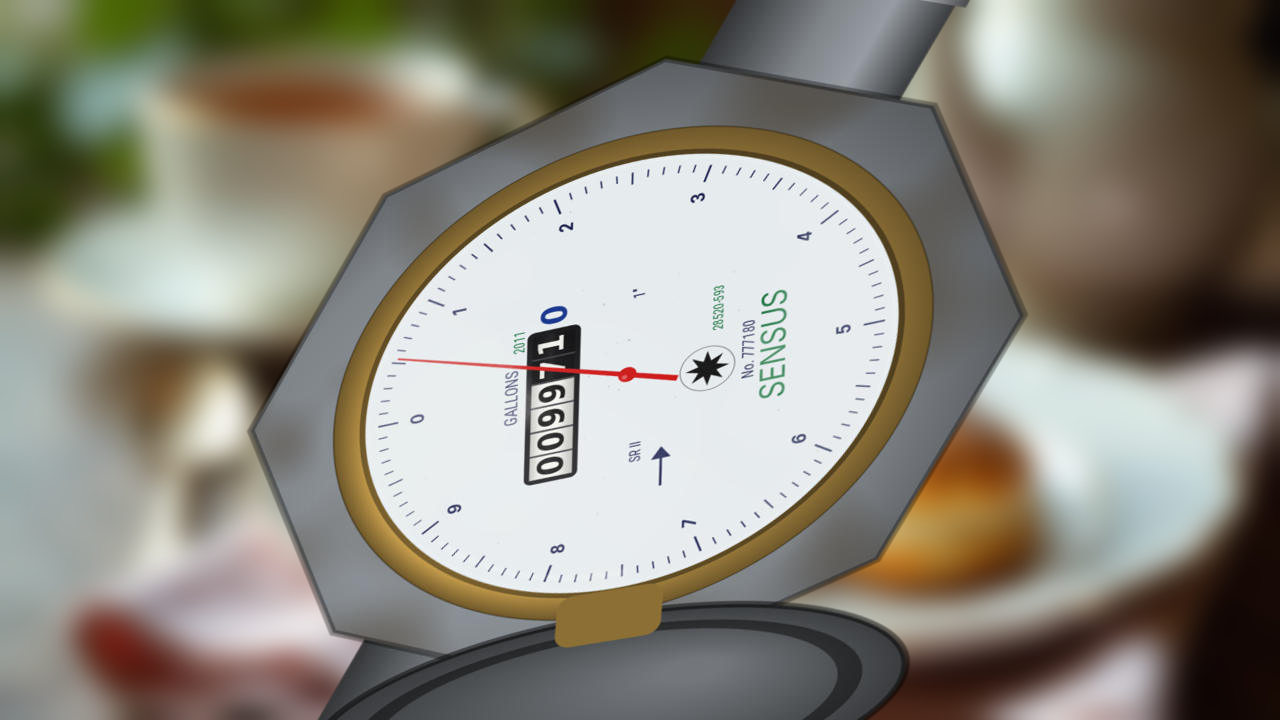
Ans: {"value": 99710.5, "unit": "gal"}
